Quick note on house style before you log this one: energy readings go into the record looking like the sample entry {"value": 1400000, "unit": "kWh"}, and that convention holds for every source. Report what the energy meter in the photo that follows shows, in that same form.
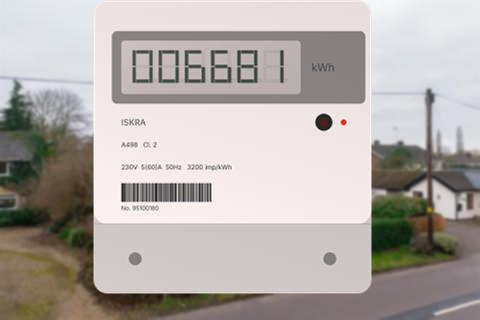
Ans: {"value": 6681, "unit": "kWh"}
